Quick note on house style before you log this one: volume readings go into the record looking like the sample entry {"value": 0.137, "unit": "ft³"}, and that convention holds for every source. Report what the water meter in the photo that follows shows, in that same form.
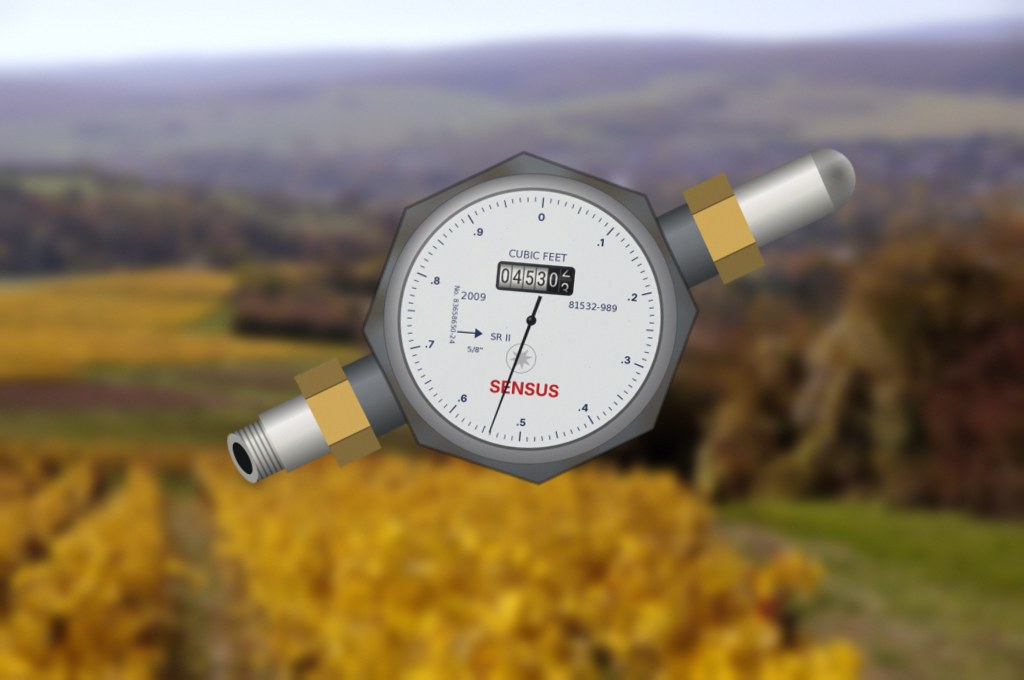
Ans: {"value": 45302.54, "unit": "ft³"}
